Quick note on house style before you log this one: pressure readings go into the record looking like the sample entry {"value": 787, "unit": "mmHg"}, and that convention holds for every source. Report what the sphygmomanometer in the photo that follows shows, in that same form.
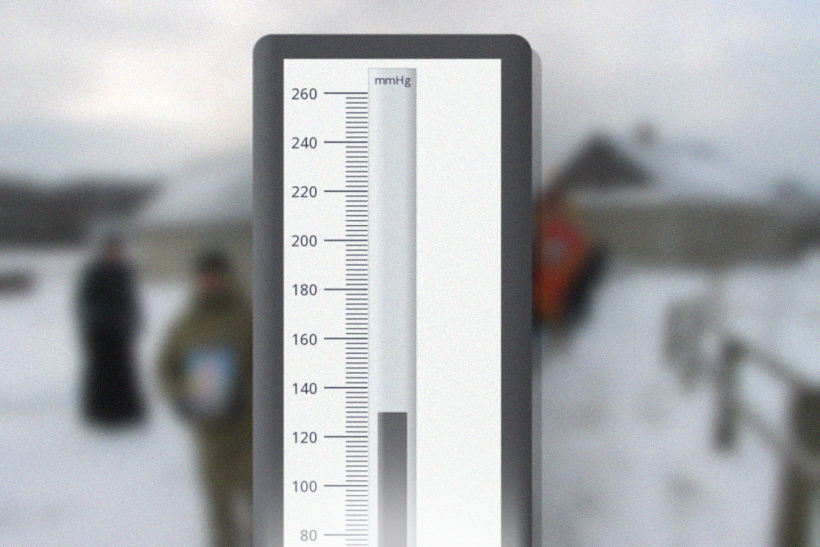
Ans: {"value": 130, "unit": "mmHg"}
